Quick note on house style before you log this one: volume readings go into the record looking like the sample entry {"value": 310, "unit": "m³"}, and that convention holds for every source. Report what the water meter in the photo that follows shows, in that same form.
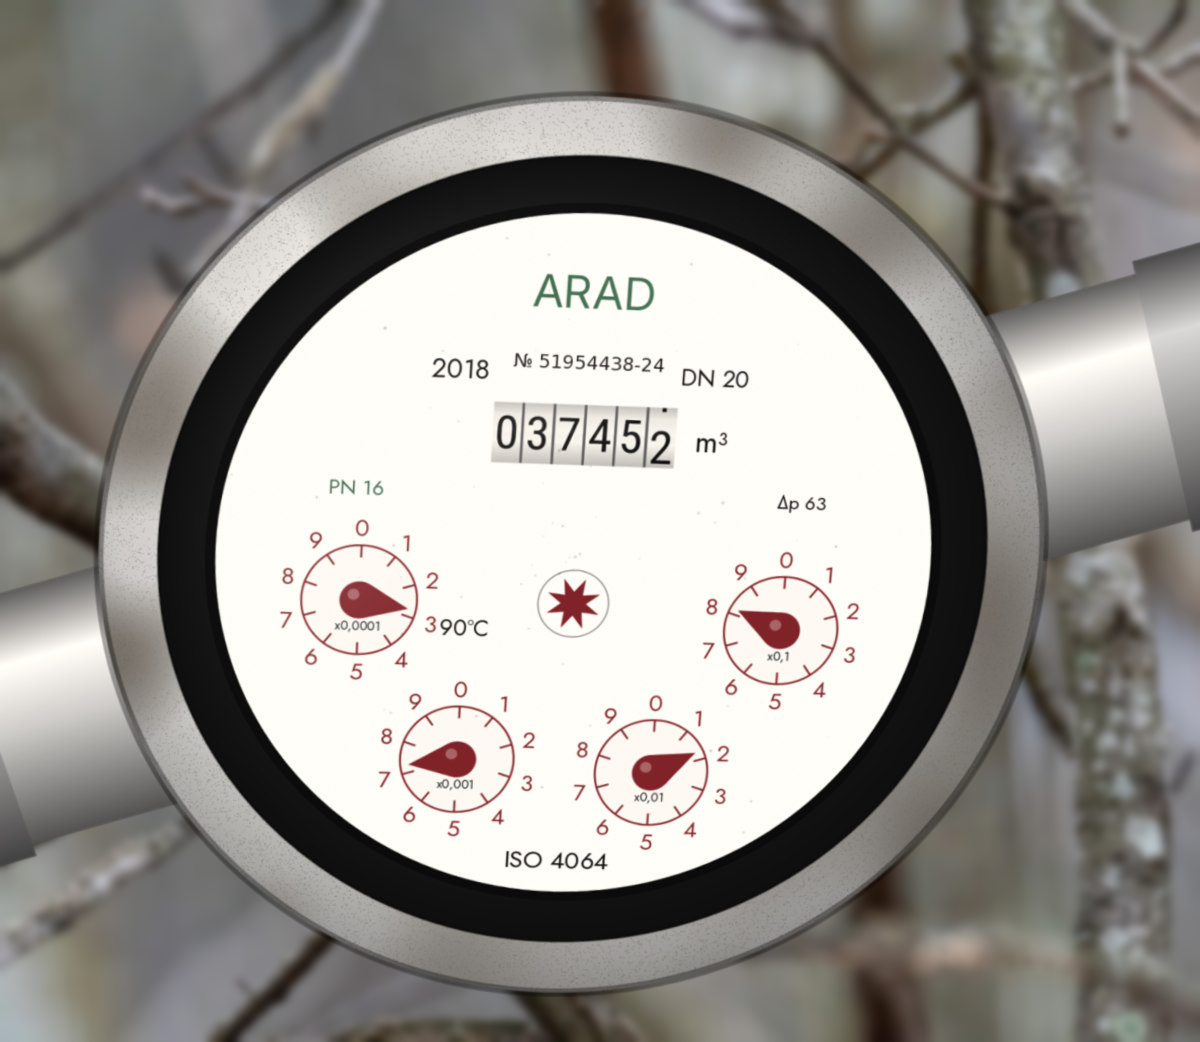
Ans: {"value": 37451.8172, "unit": "m³"}
